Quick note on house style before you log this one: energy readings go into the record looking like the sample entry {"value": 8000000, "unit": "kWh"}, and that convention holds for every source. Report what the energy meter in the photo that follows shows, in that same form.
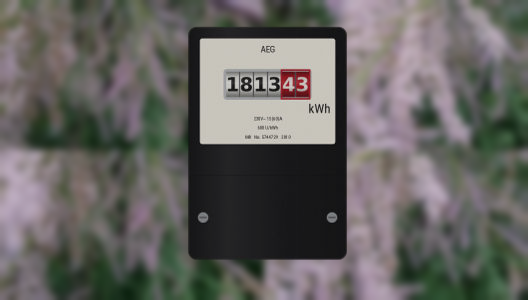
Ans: {"value": 1813.43, "unit": "kWh"}
